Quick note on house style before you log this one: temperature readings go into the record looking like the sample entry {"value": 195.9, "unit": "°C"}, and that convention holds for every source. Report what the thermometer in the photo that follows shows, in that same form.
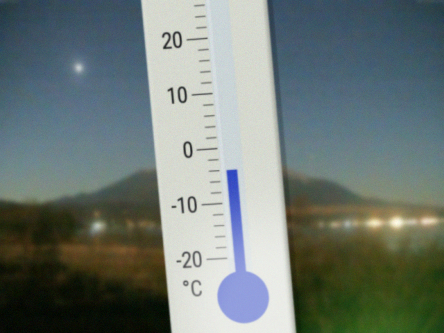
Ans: {"value": -4, "unit": "°C"}
